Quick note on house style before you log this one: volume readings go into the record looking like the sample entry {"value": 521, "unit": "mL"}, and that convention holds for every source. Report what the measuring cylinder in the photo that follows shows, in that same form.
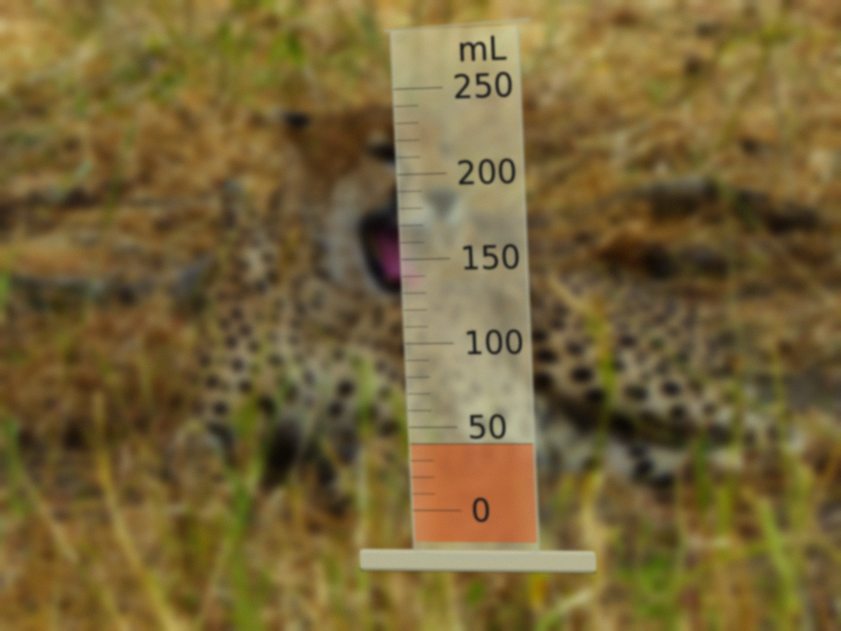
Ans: {"value": 40, "unit": "mL"}
